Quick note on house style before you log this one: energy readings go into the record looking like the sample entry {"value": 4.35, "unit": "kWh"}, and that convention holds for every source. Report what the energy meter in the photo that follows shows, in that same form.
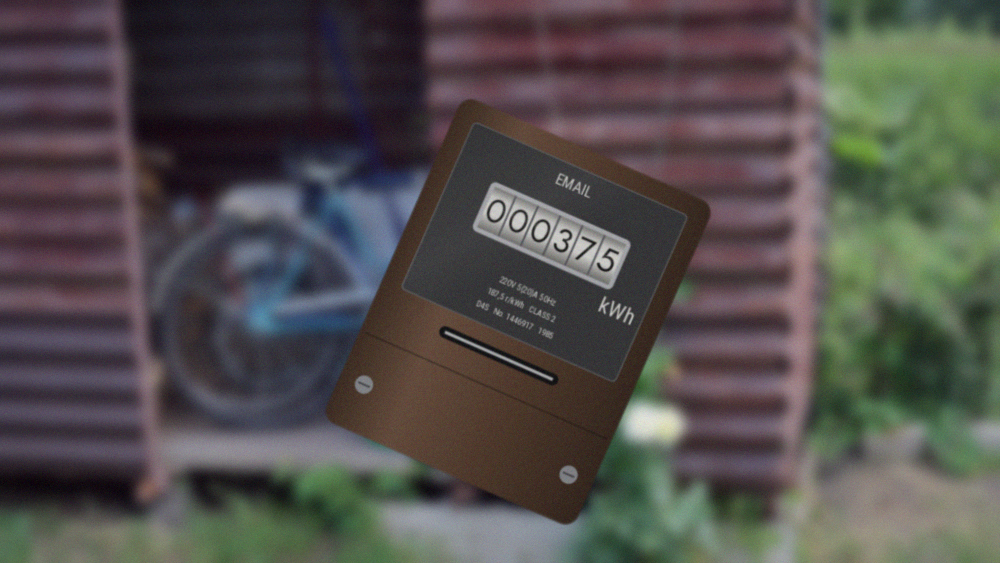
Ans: {"value": 375, "unit": "kWh"}
